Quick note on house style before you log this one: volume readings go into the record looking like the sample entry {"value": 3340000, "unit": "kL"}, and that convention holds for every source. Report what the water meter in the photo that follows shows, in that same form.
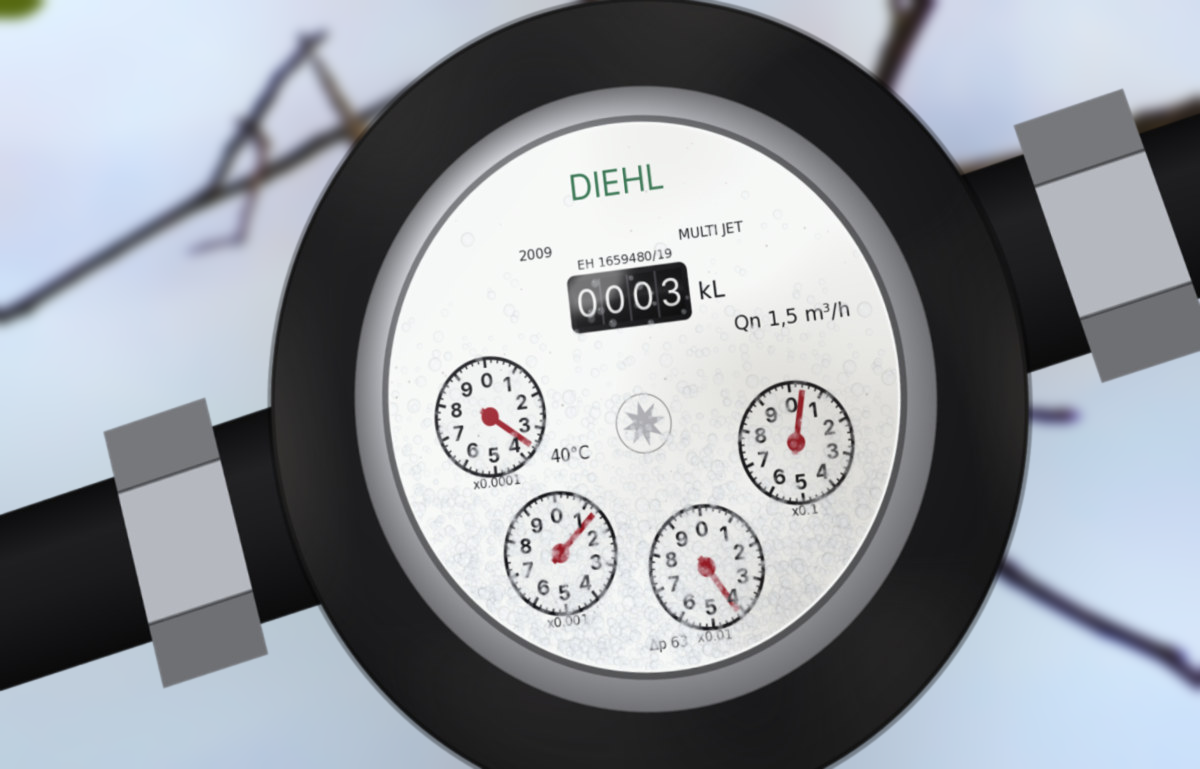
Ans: {"value": 3.0413, "unit": "kL"}
